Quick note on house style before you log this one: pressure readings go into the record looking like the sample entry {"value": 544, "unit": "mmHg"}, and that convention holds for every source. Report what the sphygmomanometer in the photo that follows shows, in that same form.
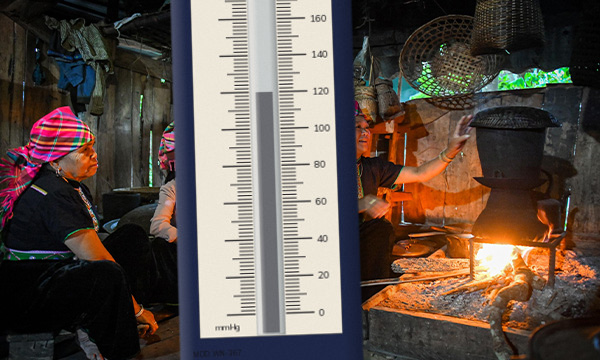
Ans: {"value": 120, "unit": "mmHg"}
